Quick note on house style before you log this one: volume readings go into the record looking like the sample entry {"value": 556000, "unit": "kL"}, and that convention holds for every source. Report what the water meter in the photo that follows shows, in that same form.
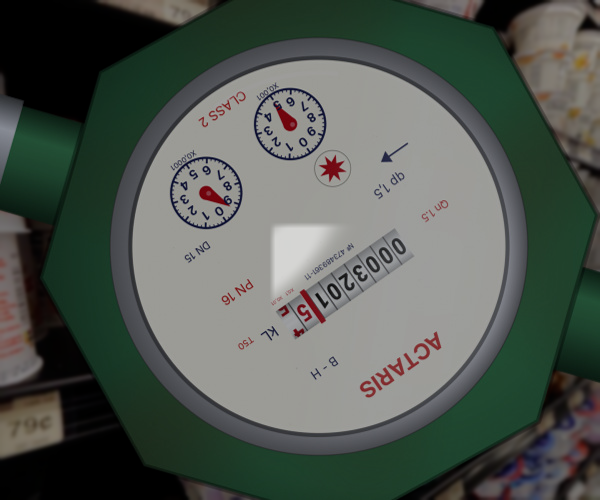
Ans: {"value": 3201.5449, "unit": "kL"}
